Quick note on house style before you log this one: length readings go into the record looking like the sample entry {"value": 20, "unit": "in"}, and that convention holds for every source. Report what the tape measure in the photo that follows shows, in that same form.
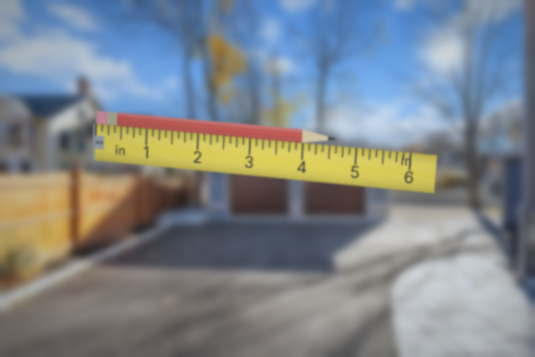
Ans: {"value": 4.625, "unit": "in"}
